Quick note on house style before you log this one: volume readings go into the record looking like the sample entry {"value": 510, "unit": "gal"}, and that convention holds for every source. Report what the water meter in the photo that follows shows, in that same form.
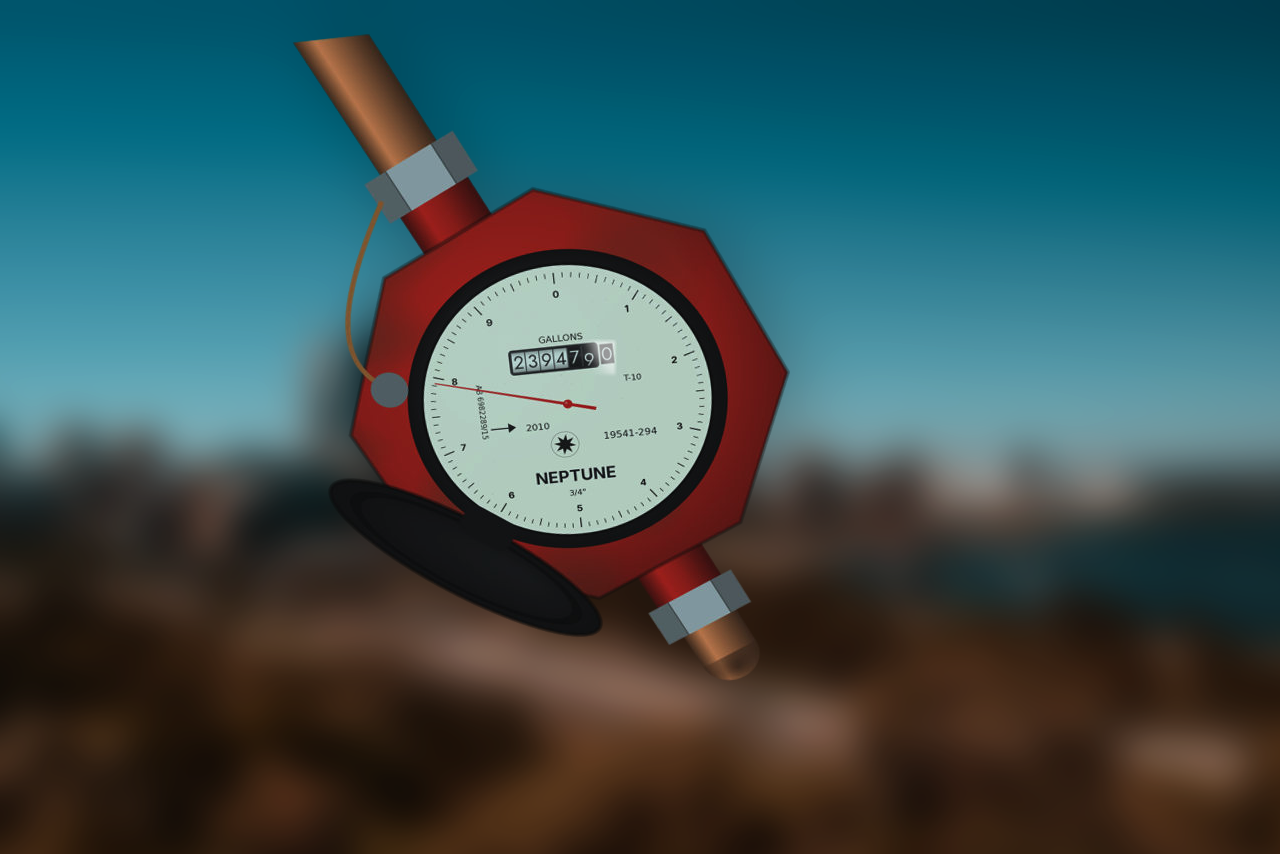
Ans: {"value": 2394787.9, "unit": "gal"}
